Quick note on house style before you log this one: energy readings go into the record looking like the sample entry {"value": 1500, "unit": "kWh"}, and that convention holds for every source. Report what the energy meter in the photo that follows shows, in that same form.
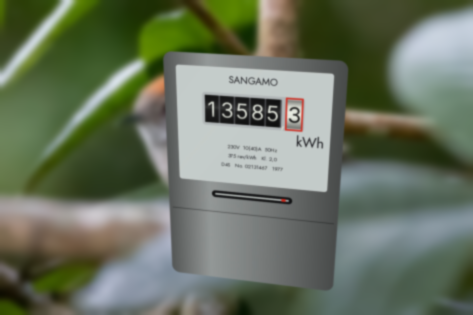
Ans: {"value": 13585.3, "unit": "kWh"}
